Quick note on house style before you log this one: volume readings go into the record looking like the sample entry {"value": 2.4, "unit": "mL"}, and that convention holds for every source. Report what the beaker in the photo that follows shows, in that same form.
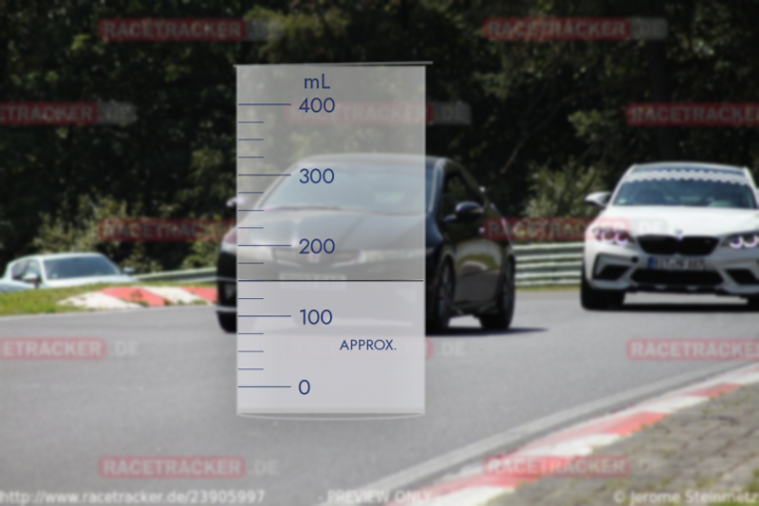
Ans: {"value": 150, "unit": "mL"}
